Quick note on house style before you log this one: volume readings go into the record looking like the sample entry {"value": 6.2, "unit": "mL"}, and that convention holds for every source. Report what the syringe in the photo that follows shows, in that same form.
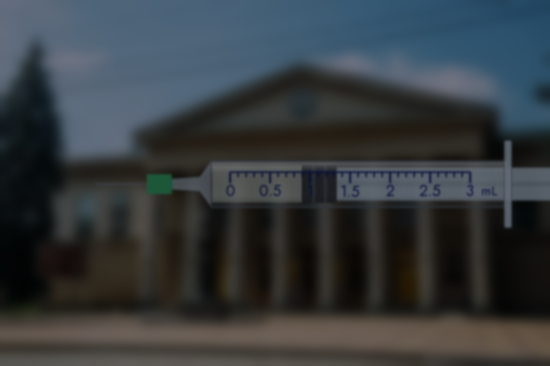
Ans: {"value": 0.9, "unit": "mL"}
